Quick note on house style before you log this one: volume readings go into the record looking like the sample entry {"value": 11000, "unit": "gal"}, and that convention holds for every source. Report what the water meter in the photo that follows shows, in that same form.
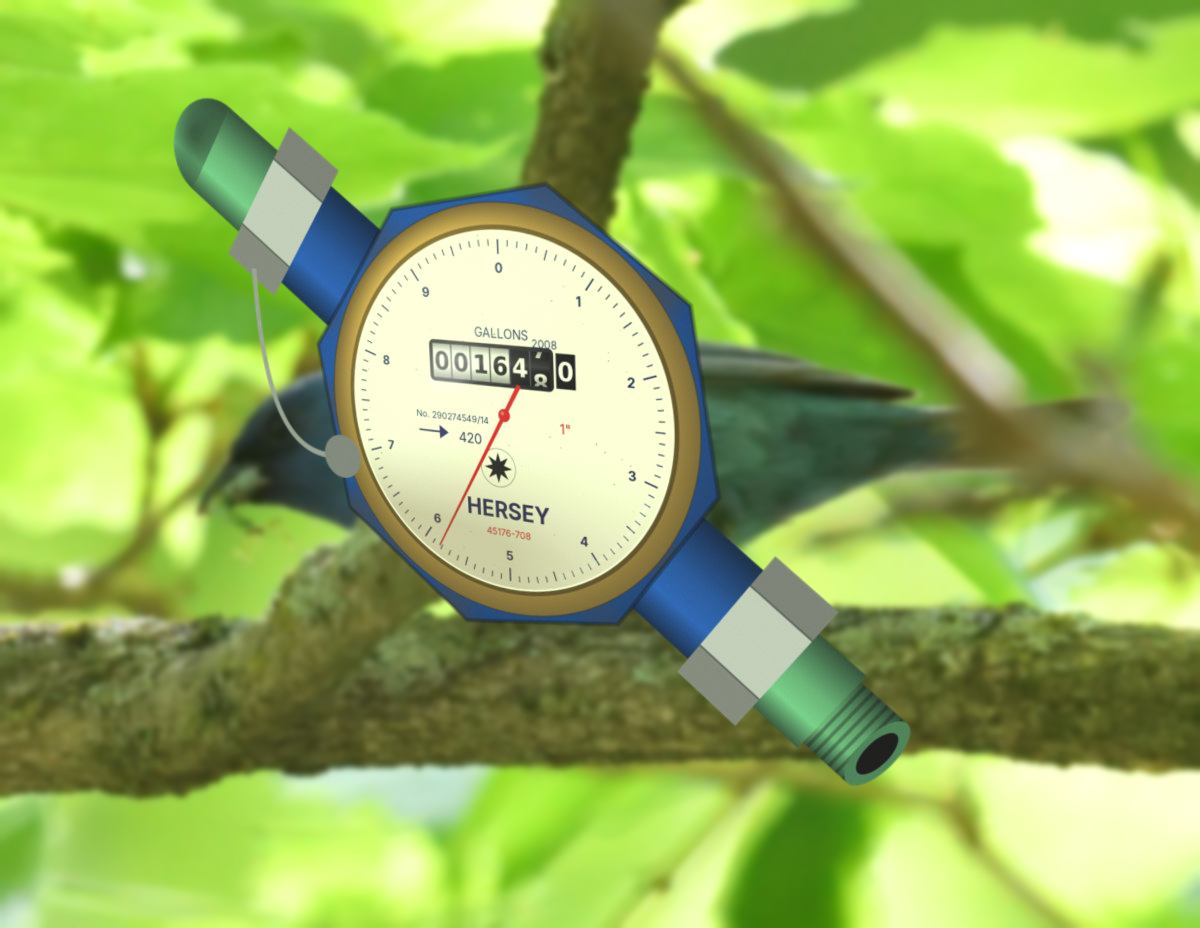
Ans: {"value": 16475.8, "unit": "gal"}
